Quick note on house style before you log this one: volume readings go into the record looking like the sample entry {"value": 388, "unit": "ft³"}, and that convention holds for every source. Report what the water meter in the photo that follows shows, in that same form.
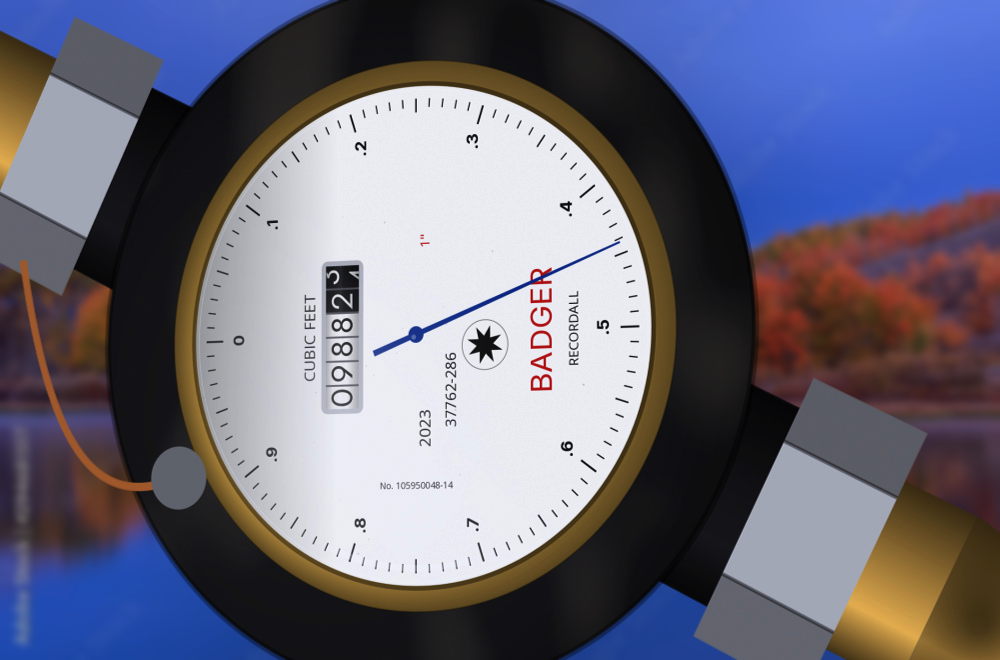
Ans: {"value": 98823.44, "unit": "ft³"}
